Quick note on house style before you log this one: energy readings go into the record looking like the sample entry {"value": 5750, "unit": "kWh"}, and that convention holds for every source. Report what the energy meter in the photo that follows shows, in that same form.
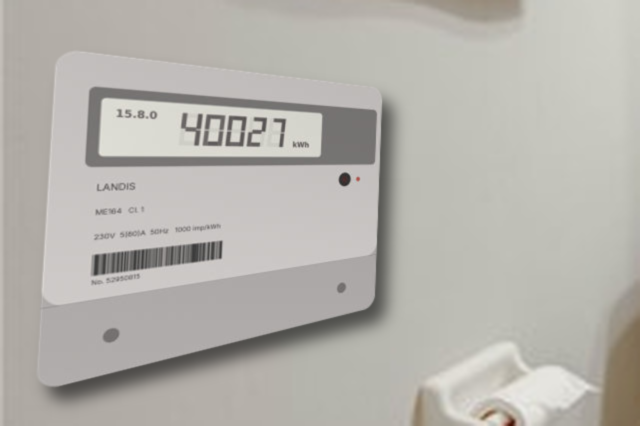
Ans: {"value": 40027, "unit": "kWh"}
